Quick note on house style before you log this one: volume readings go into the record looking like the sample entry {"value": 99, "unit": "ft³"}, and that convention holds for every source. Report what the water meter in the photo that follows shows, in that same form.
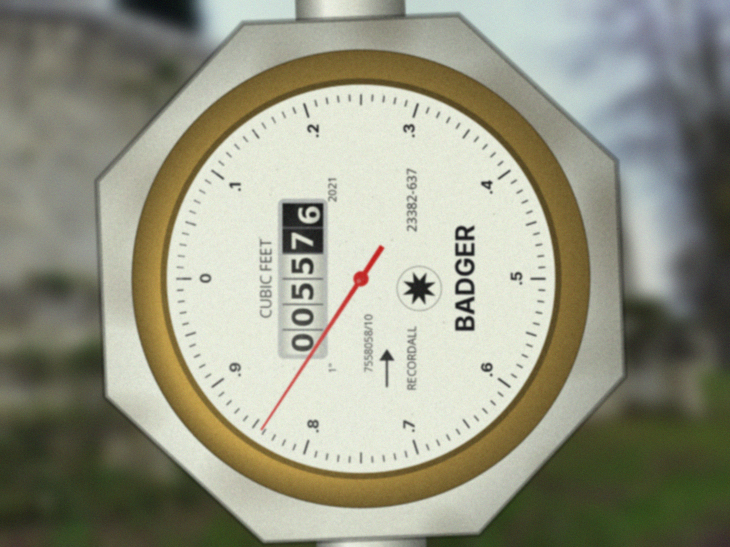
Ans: {"value": 5575.84, "unit": "ft³"}
